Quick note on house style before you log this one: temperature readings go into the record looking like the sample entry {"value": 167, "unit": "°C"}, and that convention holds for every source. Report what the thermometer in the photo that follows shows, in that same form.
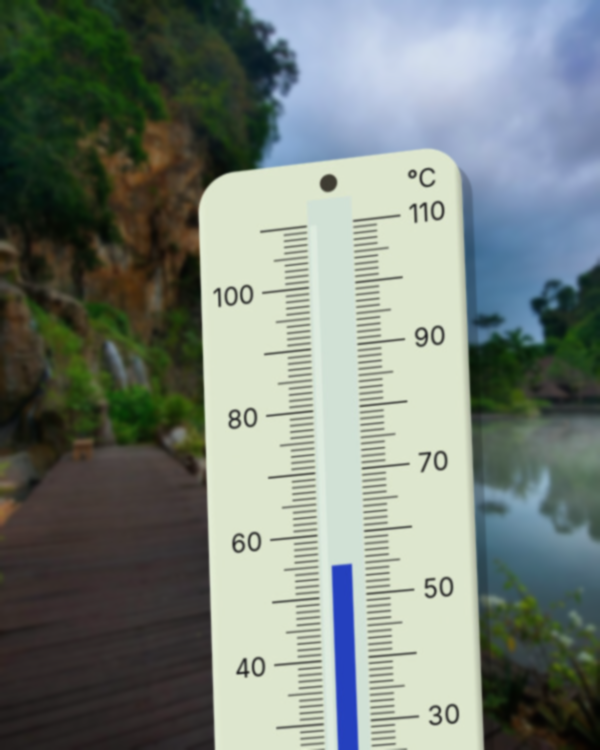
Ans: {"value": 55, "unit": "°C"}
